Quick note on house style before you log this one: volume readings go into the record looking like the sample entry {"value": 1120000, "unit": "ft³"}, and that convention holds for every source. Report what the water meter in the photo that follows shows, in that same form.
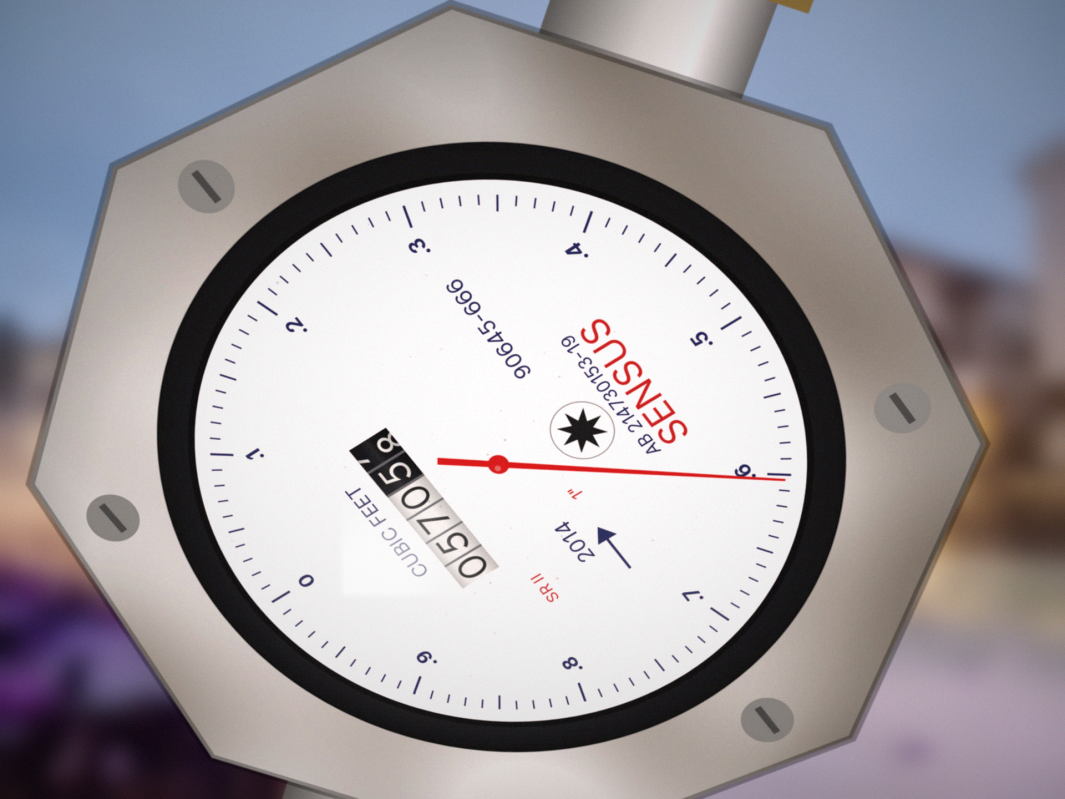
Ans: {"value": 57057.60, "unit": "ft³"}
